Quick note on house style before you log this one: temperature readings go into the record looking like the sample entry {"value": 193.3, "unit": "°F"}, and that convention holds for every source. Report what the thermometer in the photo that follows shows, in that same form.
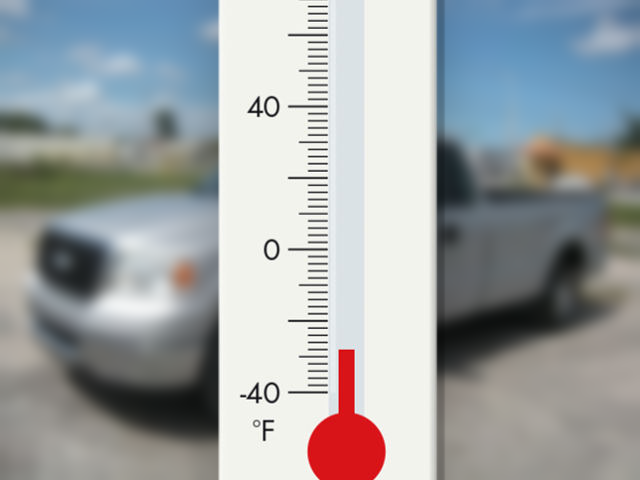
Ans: {"value": -28, "unit": "°F"}
